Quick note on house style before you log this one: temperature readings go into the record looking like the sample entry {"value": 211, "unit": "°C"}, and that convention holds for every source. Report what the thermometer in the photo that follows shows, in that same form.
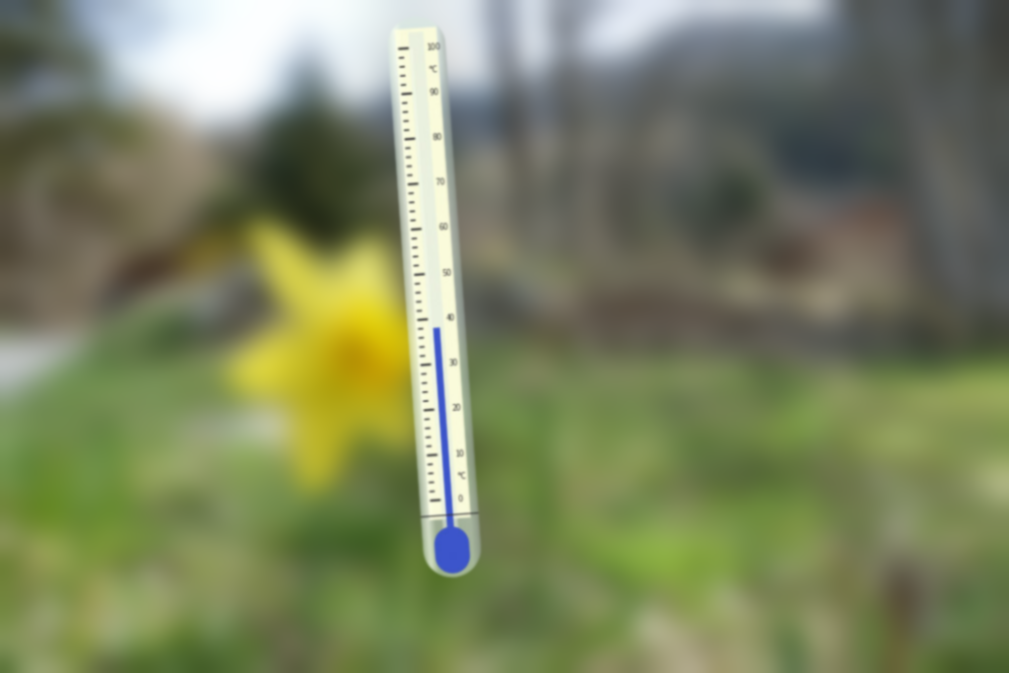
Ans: {"value": 38, "unit": "°C"}
